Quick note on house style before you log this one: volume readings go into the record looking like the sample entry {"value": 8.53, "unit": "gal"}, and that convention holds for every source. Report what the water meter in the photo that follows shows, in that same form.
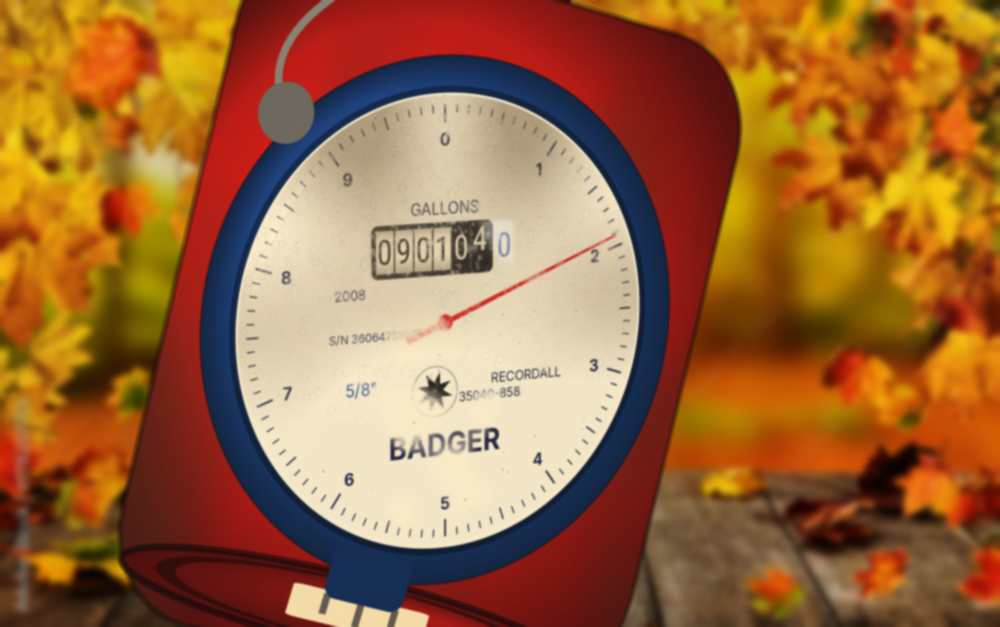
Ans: {"value": 901041.9, "unit": "gal"}
